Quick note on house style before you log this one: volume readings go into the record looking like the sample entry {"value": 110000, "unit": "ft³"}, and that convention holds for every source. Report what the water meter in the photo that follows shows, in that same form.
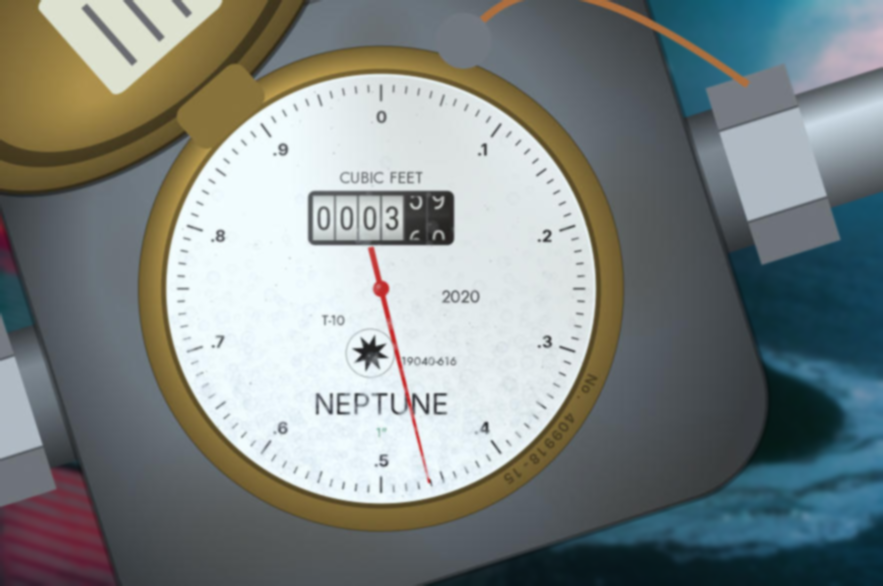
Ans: {"value": 359.46, "unit": "ft³"}
